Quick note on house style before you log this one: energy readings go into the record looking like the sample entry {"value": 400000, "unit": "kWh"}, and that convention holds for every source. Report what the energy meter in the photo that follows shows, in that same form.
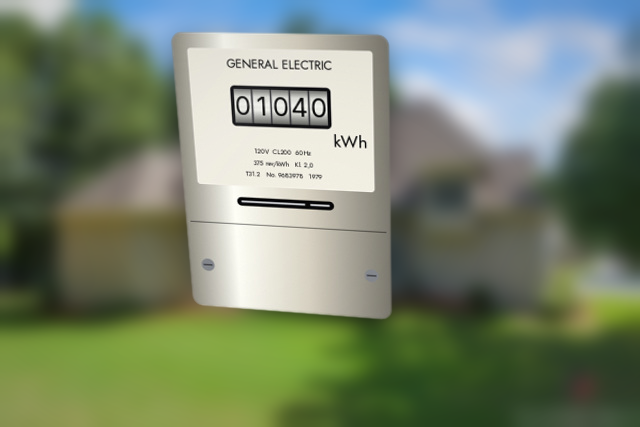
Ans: {"value": 1040, "unit": "kWh"}
